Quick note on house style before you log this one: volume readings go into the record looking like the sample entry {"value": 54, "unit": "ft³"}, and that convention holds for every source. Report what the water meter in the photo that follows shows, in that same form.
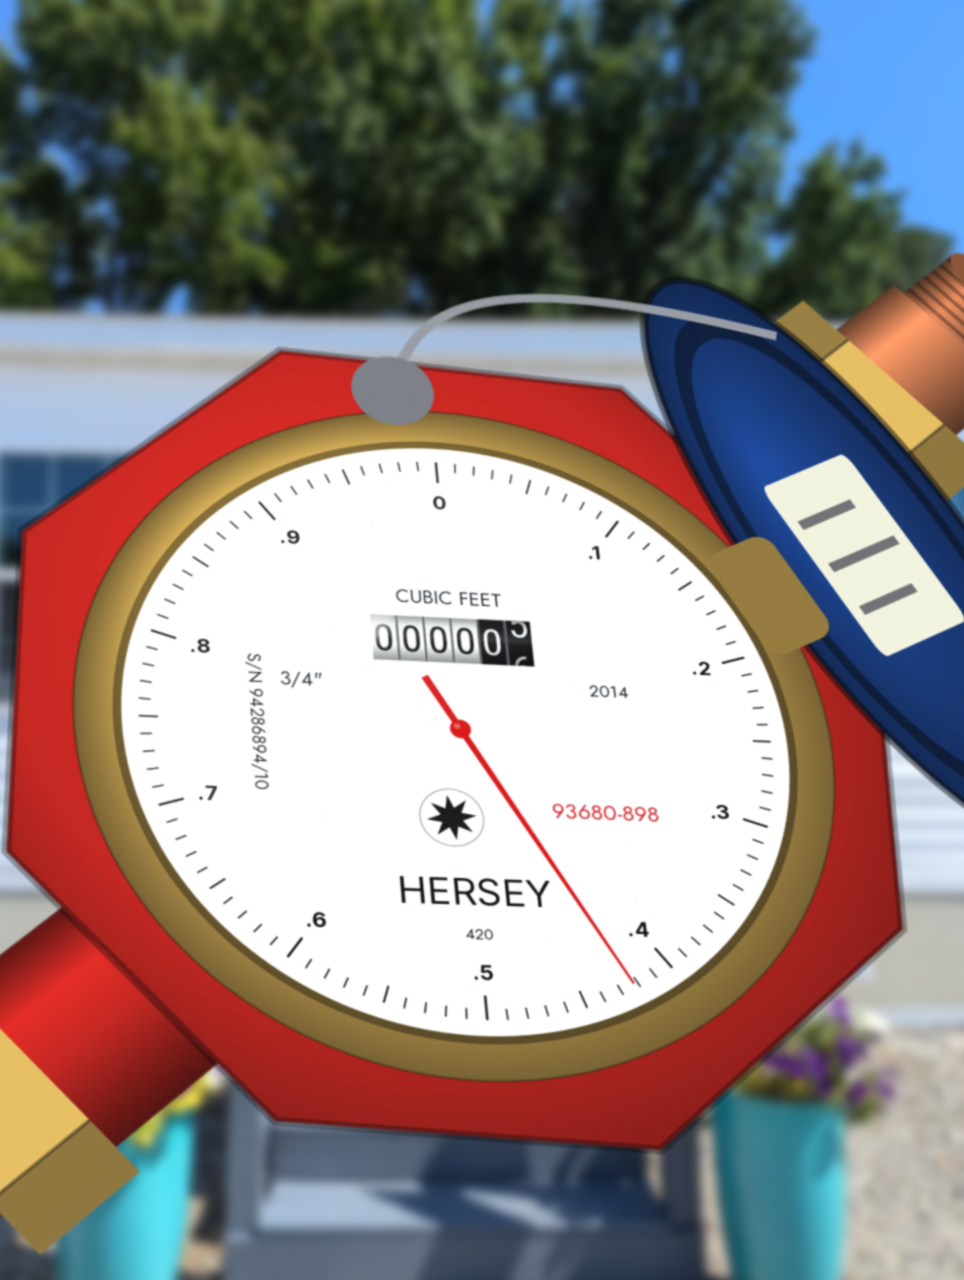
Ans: {"value": 5.42, "unit": "ft³"}
